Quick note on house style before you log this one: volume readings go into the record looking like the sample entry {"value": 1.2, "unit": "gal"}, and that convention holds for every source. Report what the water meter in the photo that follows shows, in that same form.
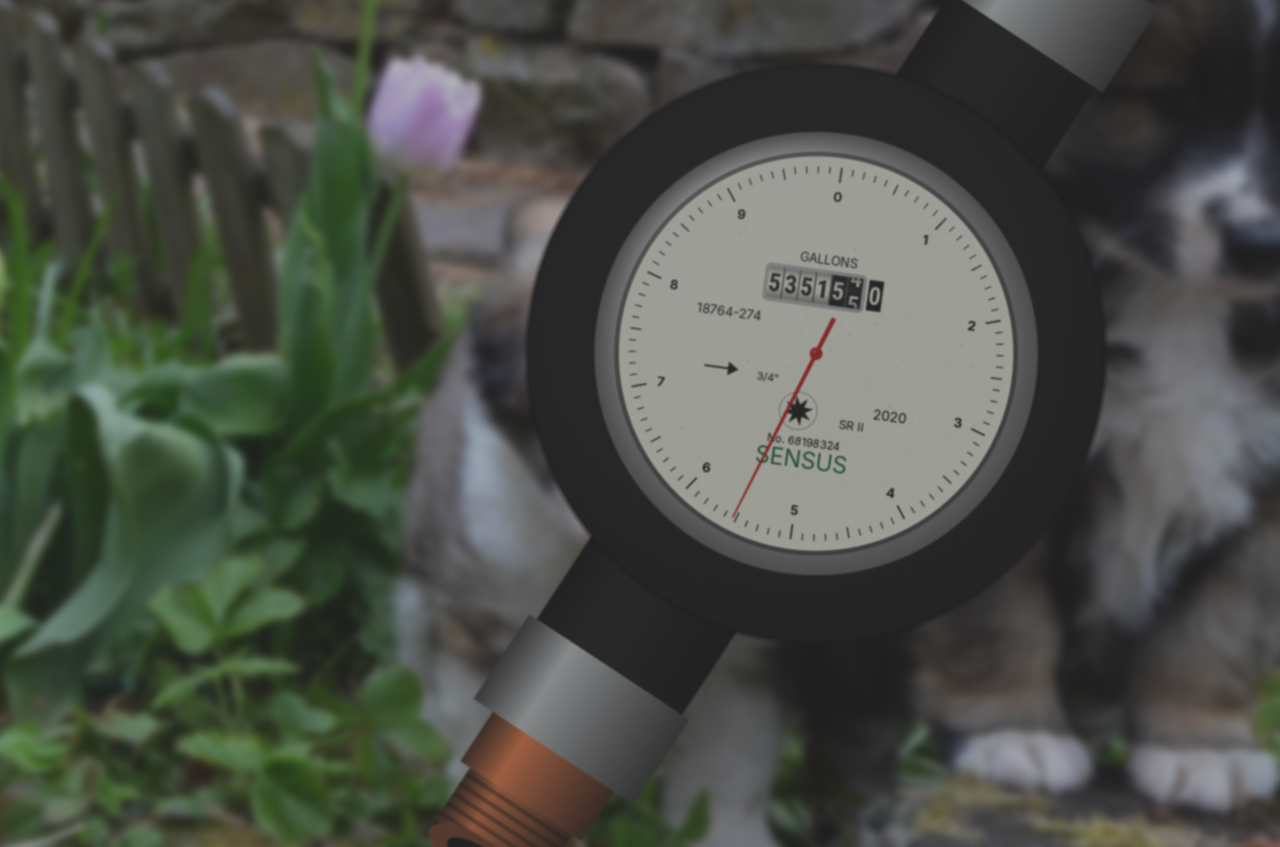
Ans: {"value": 5351545.5, "unit": "gal"}
